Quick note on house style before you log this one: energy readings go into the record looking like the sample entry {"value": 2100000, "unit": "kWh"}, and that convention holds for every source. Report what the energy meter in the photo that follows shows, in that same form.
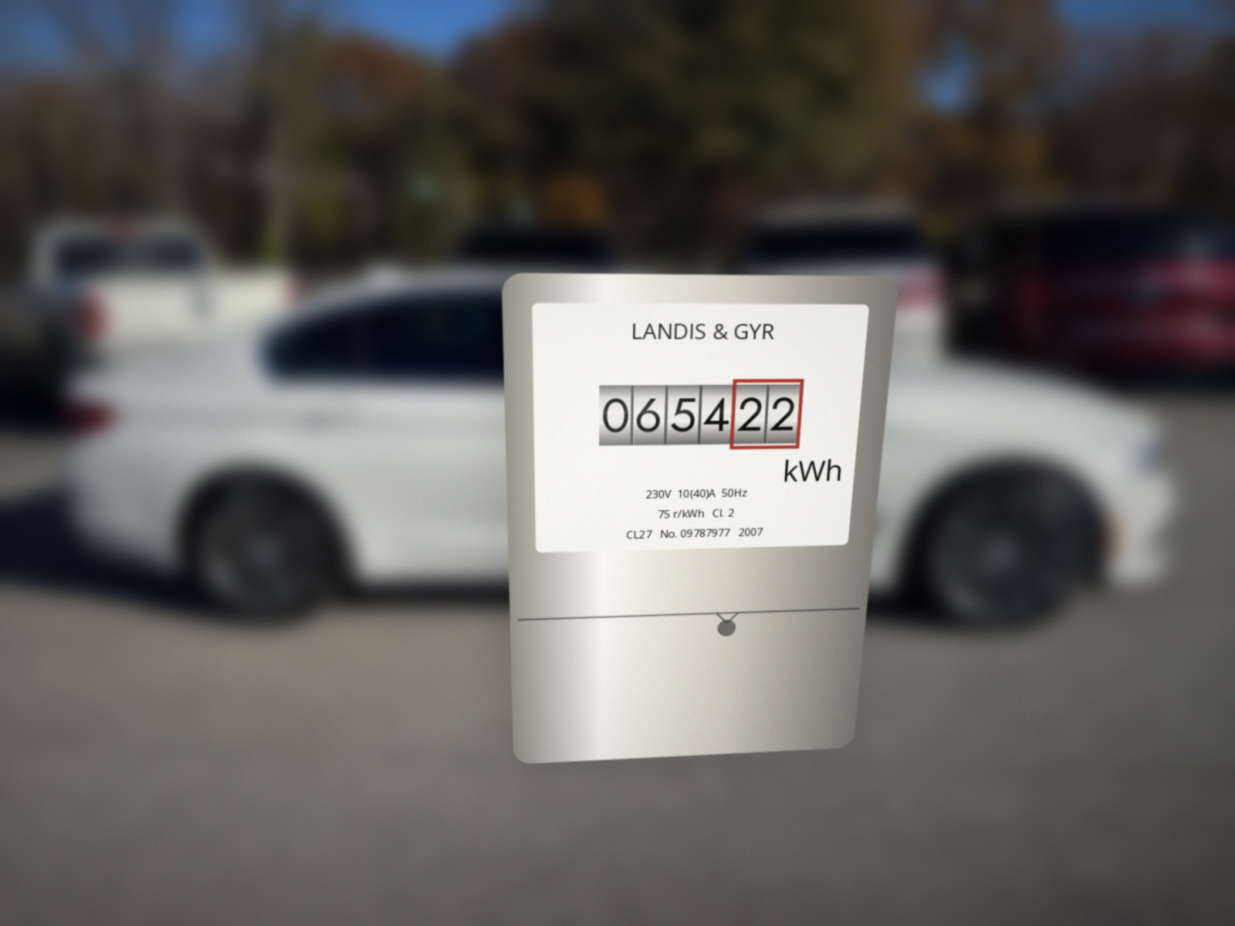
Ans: {"value": 654.22, "unit": "kWh"}
